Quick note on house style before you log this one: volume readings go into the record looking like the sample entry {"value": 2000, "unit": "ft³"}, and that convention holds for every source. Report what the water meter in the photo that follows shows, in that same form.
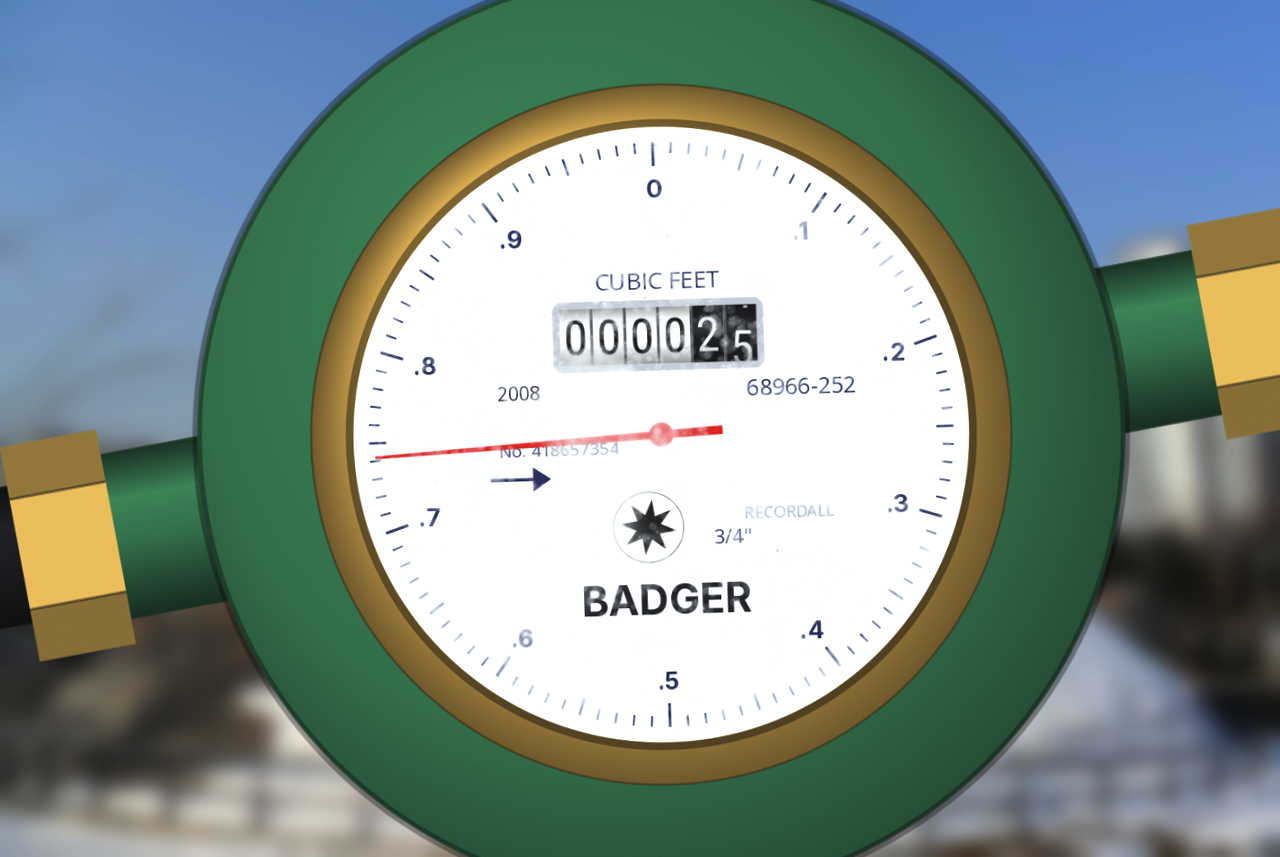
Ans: {"value": 24.74, "unit": "ft³"}
